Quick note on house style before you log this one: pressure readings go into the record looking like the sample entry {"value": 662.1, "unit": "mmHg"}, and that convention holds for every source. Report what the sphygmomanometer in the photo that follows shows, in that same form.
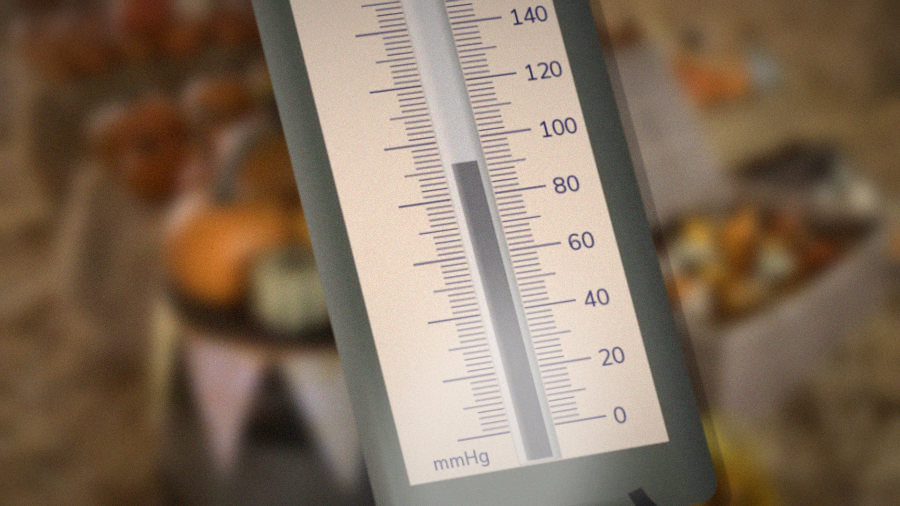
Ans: {"value": 92, "unit": "mmHg"}
